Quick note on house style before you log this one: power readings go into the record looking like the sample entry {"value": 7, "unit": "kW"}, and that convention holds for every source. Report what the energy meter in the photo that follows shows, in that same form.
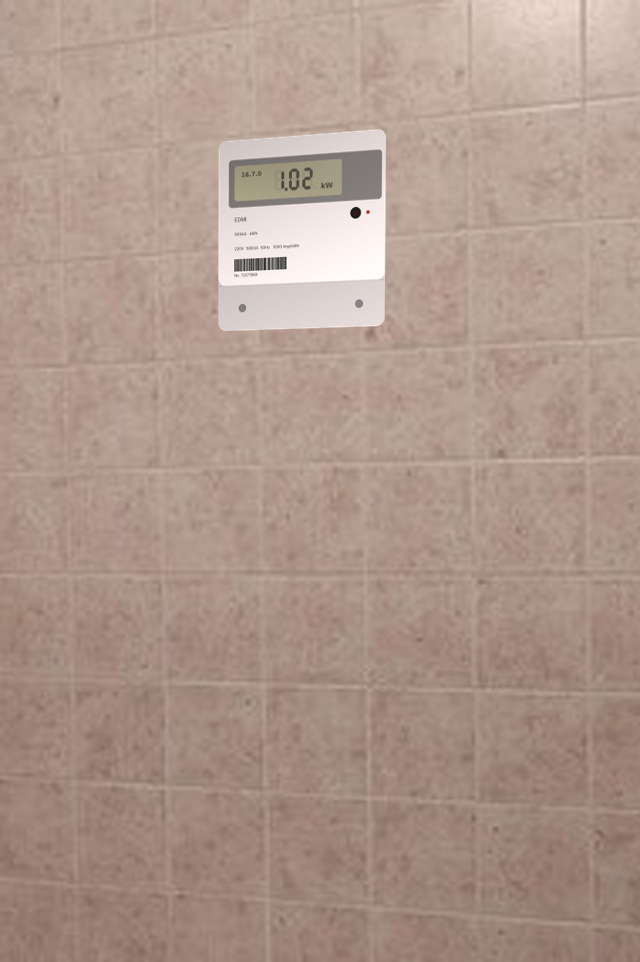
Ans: {"value": 1.02, "unit": "kW"}
